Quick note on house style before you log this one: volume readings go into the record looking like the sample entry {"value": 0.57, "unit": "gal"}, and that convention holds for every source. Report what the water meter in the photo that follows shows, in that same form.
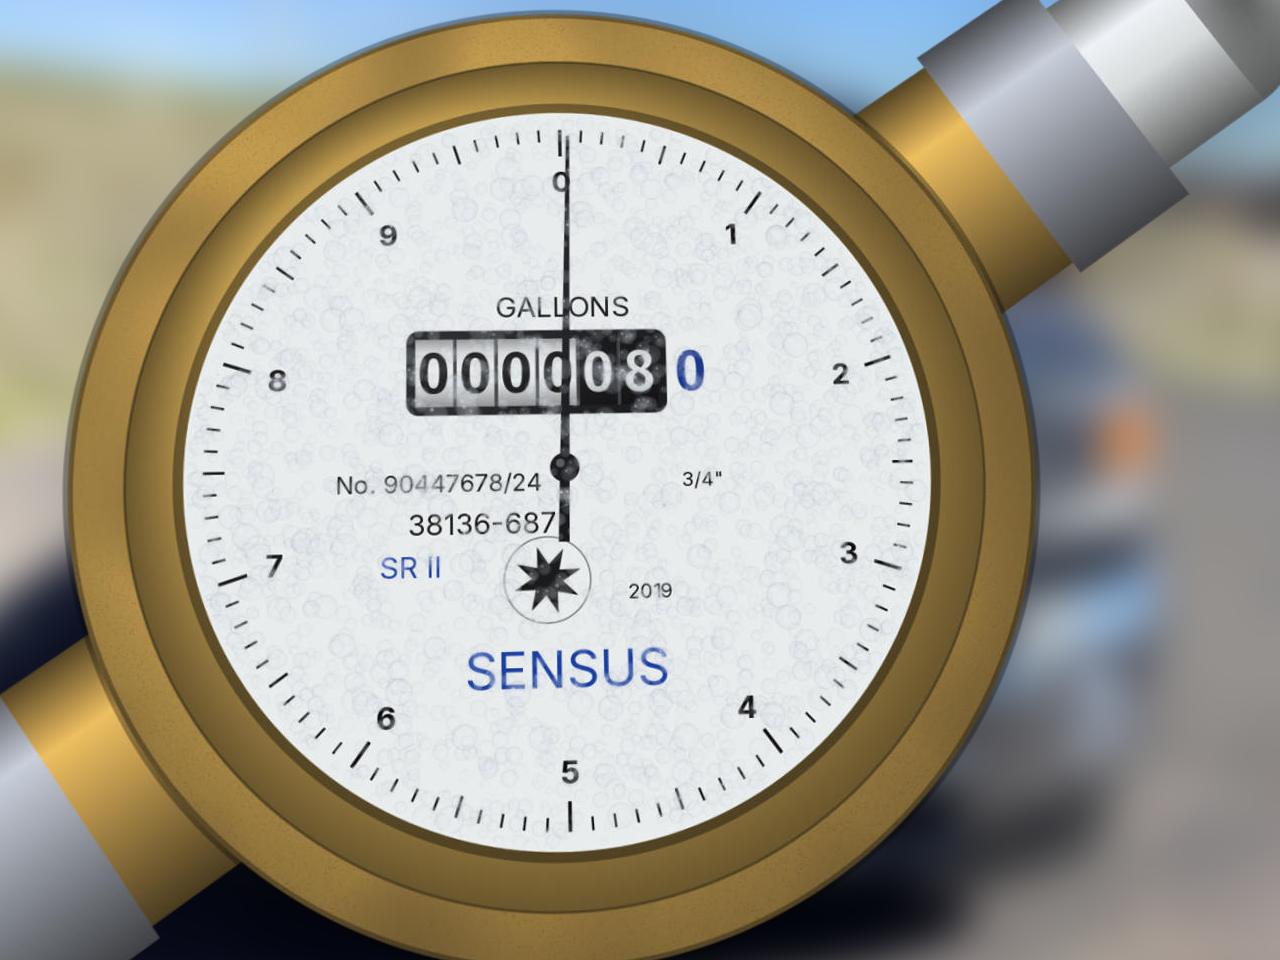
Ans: {"value": 80.0, "unit": "gal"}
